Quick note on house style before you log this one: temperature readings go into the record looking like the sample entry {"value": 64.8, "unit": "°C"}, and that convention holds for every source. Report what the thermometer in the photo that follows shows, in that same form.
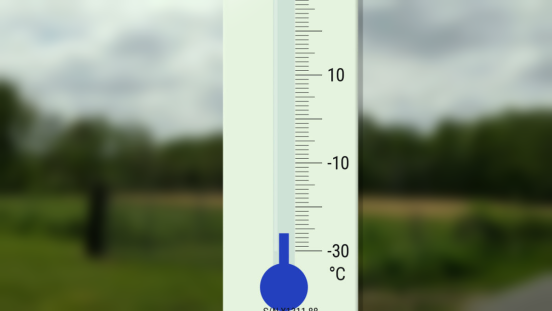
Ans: {"value": -26, "unit": "°C"}
